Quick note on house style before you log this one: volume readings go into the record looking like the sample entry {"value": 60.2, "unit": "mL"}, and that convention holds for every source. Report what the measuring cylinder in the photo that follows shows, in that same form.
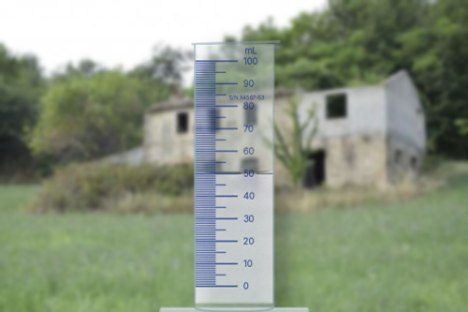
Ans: {"value": 50, "unit": "mL"}
